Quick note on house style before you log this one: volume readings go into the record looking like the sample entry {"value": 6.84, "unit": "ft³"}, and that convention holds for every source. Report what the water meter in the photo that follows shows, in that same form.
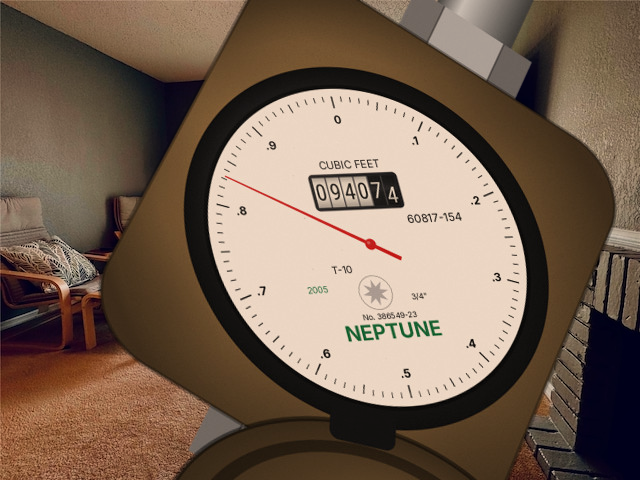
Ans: {"value": 94073.83, "unit": "ft³"}
